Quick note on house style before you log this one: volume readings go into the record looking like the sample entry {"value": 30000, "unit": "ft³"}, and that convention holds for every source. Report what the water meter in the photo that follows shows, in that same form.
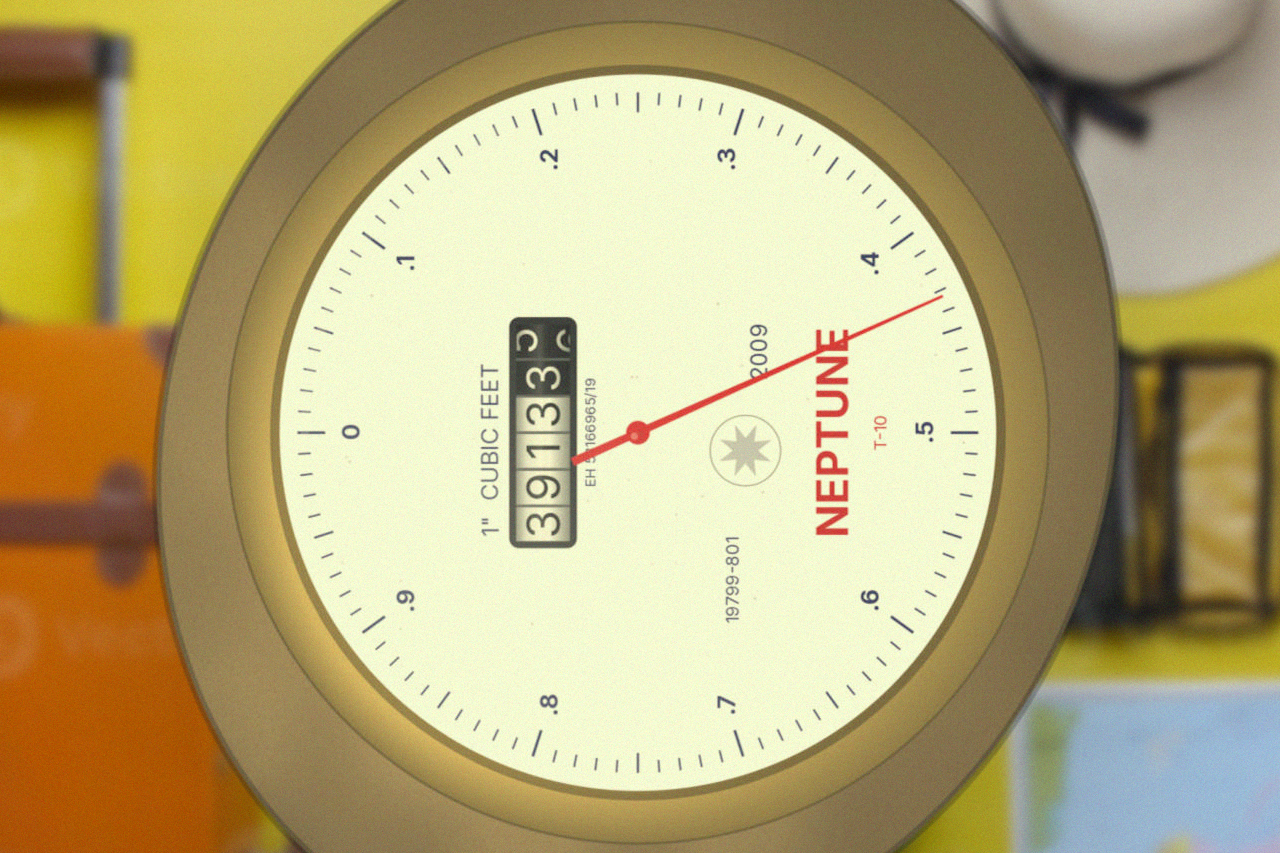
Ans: {"value": 391335.43, "unit": "ft³"}
